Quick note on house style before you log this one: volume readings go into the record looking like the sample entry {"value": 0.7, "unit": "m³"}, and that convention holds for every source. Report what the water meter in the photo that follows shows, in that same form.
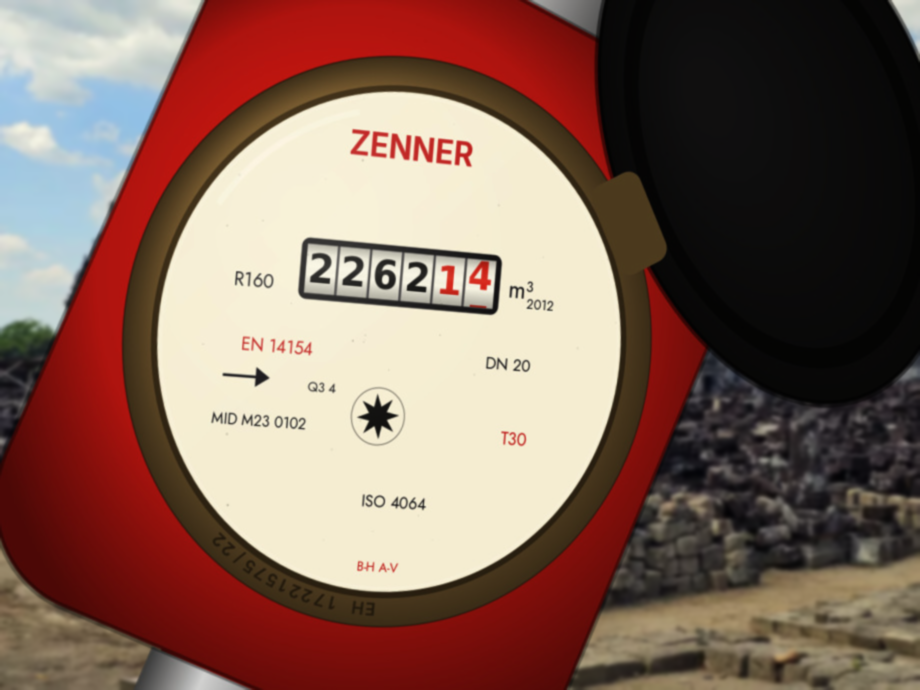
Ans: {"value": 2262.14, "unit": "m³"}
